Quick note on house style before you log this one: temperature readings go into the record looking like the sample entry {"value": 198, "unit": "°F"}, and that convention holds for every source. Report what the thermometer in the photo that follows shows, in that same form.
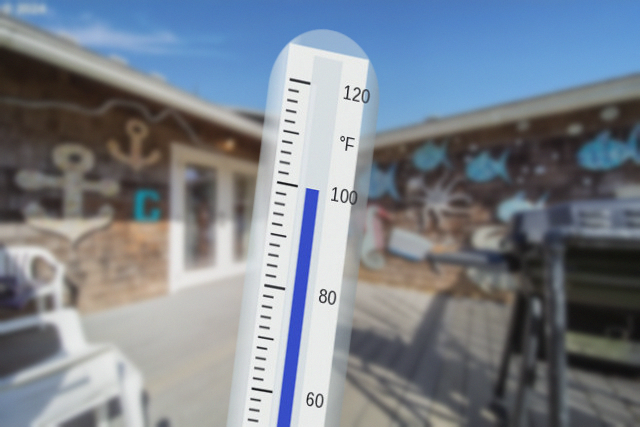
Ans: {"value": 100, "unit": "°F"}
